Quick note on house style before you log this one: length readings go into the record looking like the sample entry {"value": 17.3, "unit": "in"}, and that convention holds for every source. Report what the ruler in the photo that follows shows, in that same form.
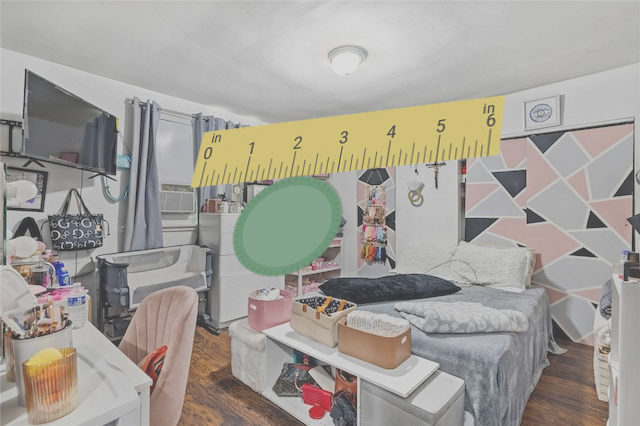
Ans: {"value": 2.25, "unit": "in"}
